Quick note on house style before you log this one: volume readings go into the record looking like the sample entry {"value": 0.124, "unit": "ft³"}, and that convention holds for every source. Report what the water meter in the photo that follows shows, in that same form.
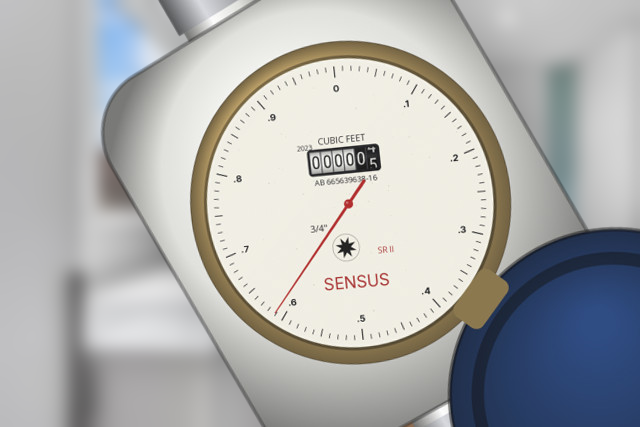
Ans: {"value": 4.61, "unit": "ft³"}
